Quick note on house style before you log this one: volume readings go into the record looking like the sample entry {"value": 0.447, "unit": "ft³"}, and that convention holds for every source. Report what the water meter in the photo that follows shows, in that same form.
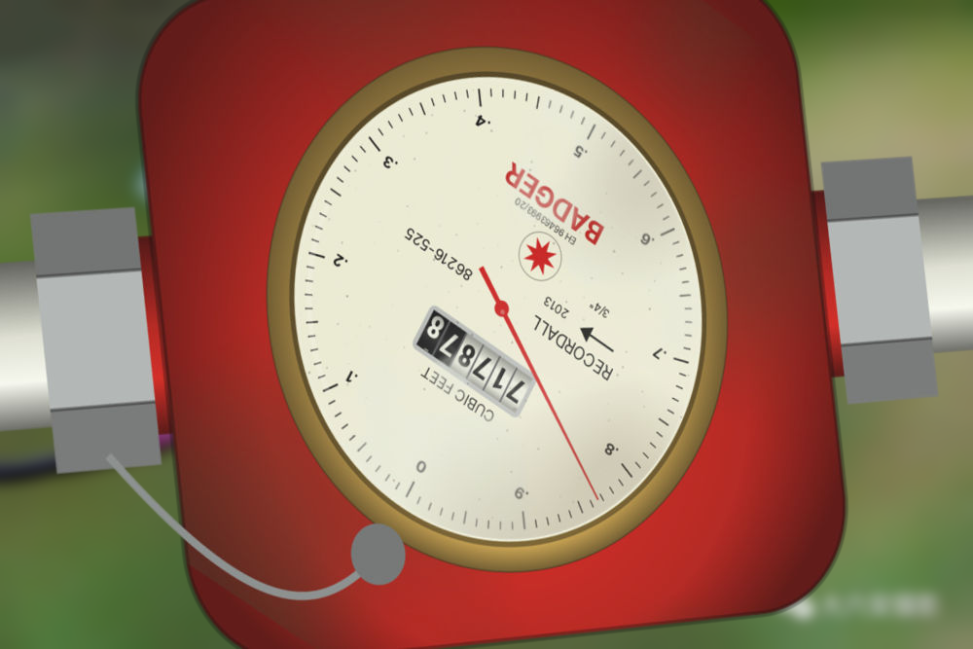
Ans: {"value": 717877.83, "unit": "ft³"}
